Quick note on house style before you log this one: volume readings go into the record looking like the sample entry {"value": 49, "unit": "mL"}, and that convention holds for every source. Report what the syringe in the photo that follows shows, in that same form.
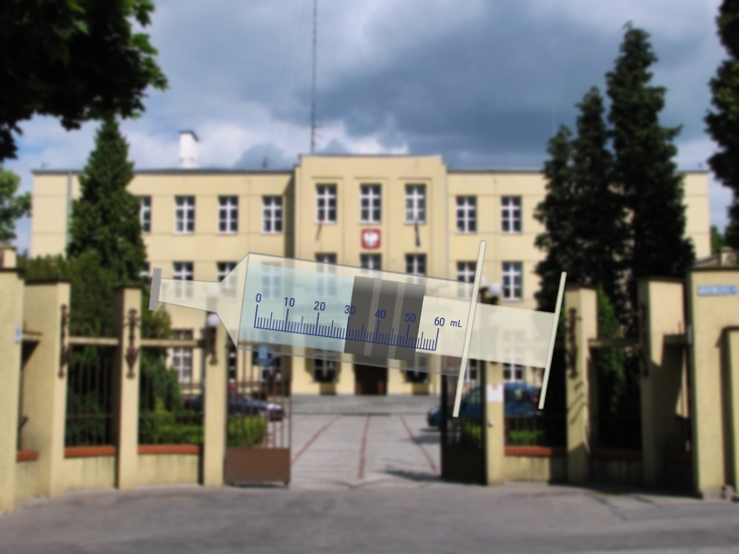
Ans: {"value": 30, "unit": "mL"}
